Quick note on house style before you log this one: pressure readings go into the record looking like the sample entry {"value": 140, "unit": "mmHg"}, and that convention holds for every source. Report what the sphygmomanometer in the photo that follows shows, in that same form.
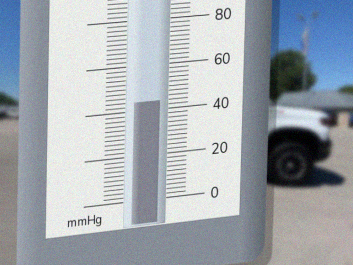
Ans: {"value": 44, "unit": "mmHg"}
